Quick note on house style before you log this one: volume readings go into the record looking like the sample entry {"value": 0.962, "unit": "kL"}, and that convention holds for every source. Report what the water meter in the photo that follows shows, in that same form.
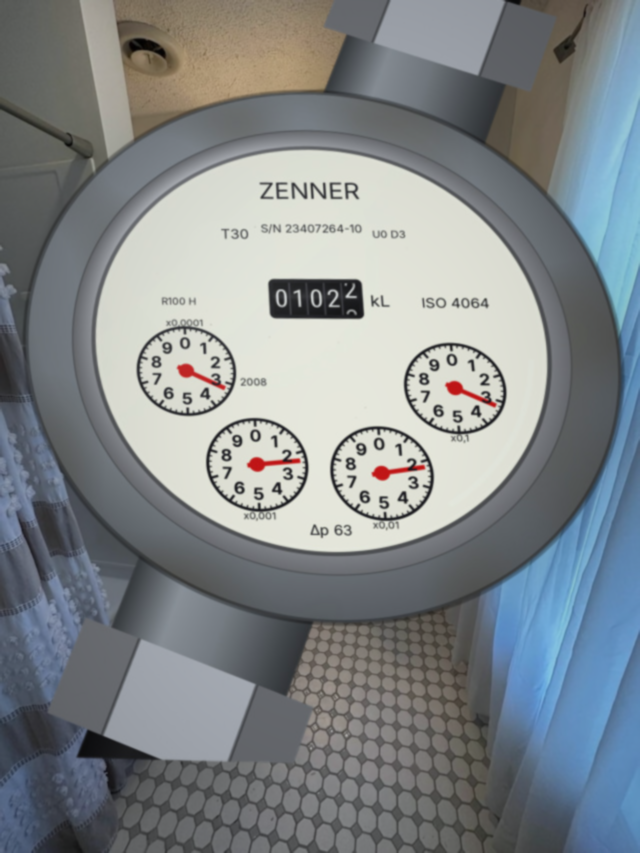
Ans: {"value": 1022.3223, "unit": "kL"}
